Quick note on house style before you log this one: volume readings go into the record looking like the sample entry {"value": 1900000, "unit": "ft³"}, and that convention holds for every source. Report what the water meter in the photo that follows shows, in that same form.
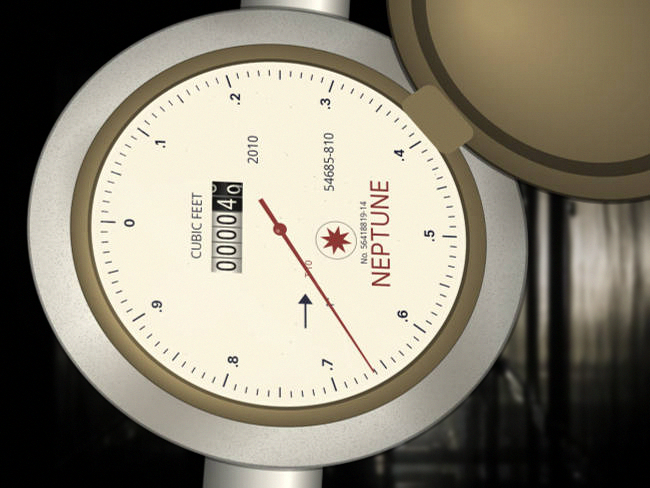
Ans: {"value": 48.66, "unit": "ft³"}
